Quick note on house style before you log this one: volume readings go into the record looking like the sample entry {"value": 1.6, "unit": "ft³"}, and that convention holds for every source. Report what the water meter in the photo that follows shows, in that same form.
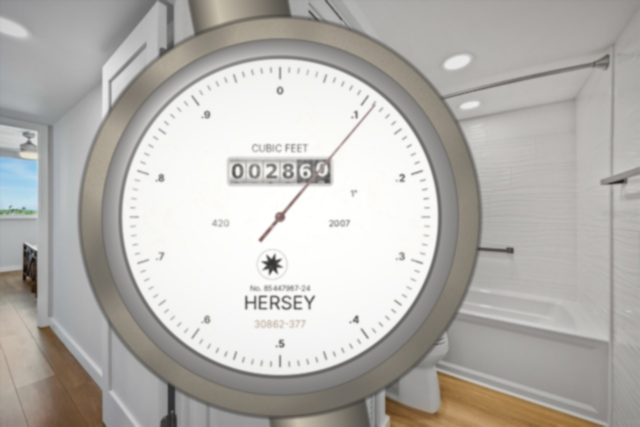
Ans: {"value": 2860.11, "unit": "ft³"}
